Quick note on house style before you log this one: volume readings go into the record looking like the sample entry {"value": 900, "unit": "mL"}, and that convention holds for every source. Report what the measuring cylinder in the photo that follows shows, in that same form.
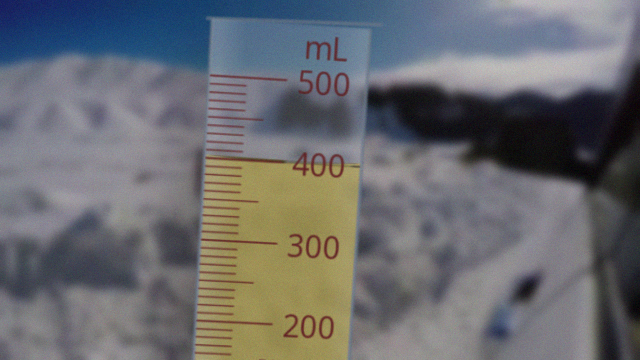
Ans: {"value": 400, "unit": "mL"}
